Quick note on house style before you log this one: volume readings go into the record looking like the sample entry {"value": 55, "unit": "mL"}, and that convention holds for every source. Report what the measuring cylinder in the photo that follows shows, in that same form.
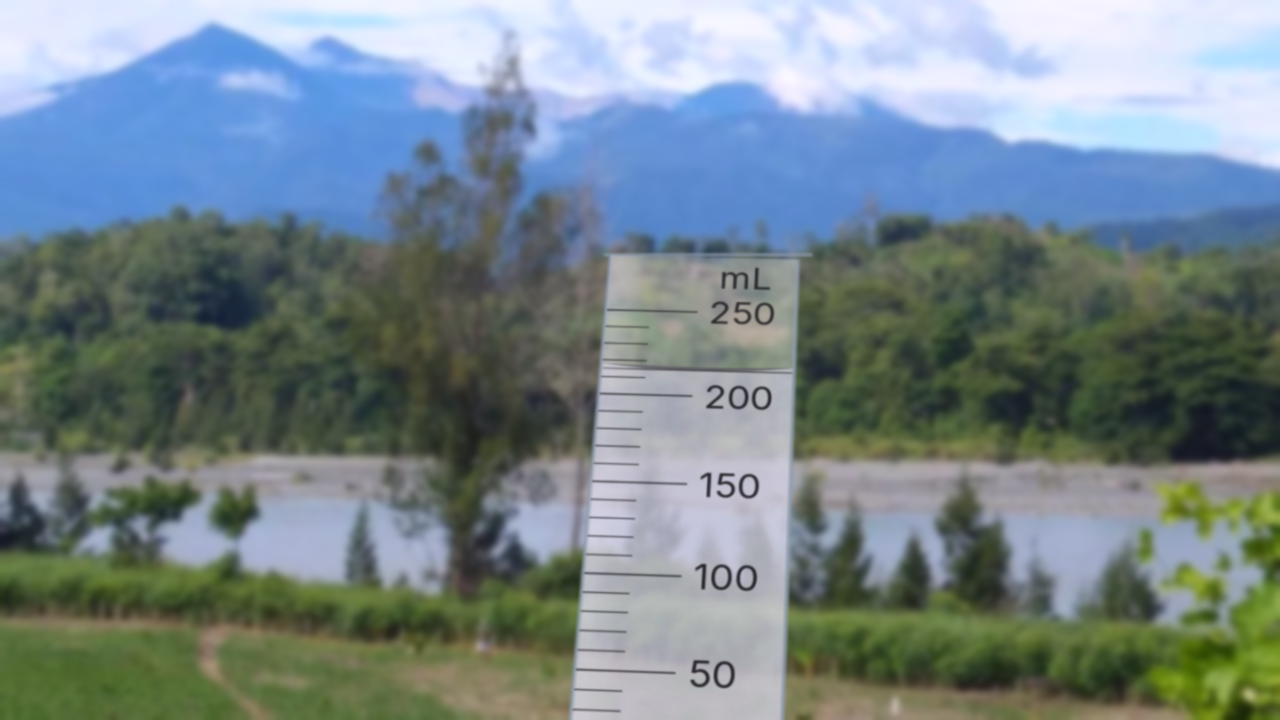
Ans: {"value": 215, "unit": "mL"}
